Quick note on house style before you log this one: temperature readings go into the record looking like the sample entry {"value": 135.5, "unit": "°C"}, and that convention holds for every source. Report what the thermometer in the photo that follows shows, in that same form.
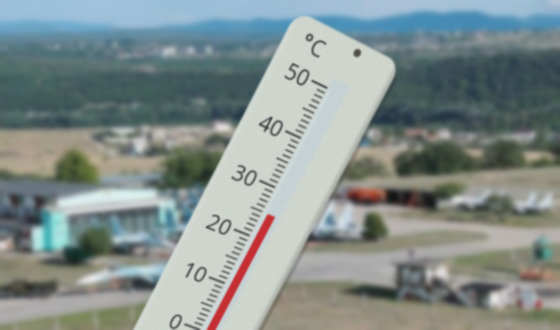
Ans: {"value": 25, "unit": "°C"}
